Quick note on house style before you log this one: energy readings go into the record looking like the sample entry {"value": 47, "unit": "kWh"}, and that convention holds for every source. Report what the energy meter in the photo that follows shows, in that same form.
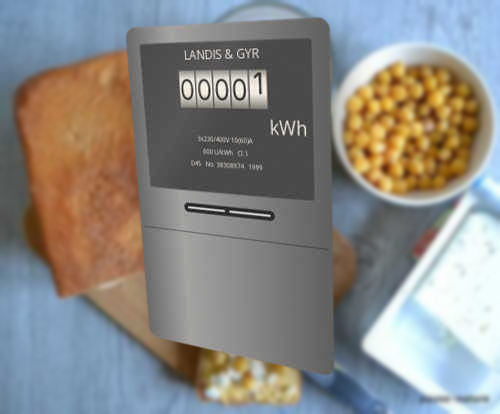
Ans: {"value": 1, "unit": "kWh"}
